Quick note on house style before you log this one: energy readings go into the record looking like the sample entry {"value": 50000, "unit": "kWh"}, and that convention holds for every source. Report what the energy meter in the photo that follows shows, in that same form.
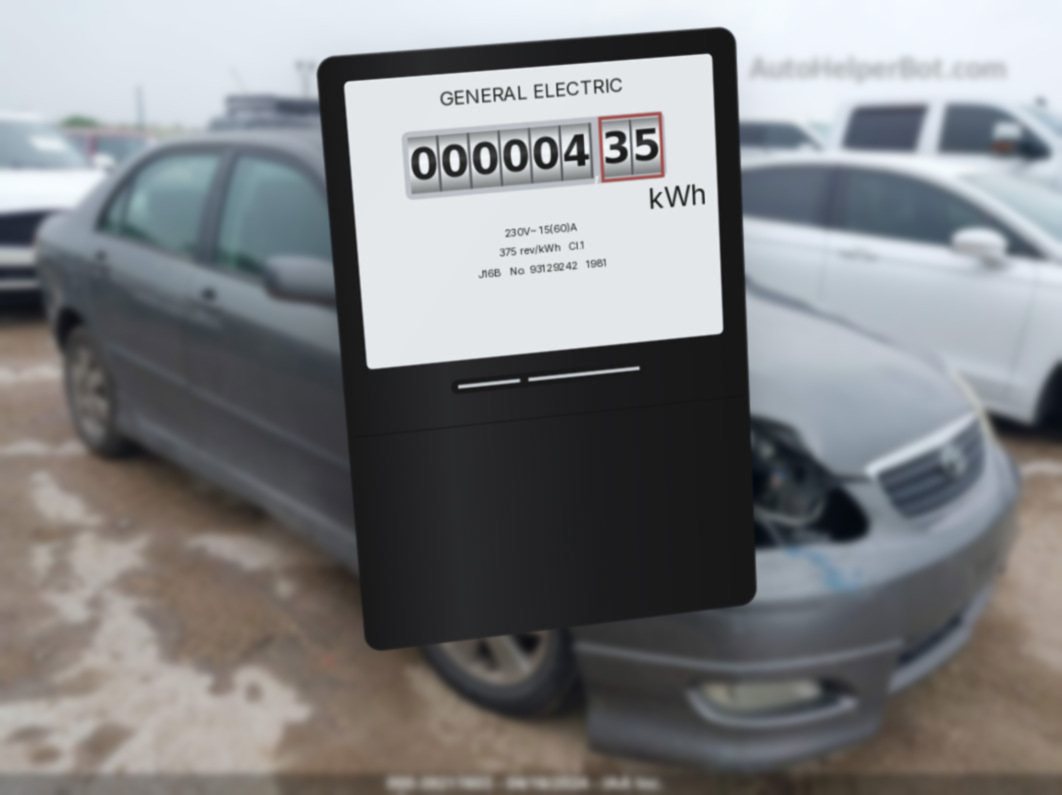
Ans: {"value": 4.35, "unit": "kWh"}
